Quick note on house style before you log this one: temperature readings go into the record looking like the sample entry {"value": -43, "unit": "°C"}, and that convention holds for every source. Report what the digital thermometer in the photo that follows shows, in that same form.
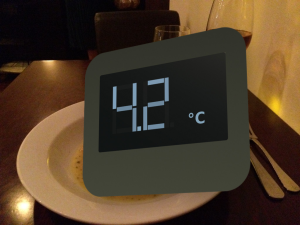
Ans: {"value": 4.2, "unit": "°C"}
